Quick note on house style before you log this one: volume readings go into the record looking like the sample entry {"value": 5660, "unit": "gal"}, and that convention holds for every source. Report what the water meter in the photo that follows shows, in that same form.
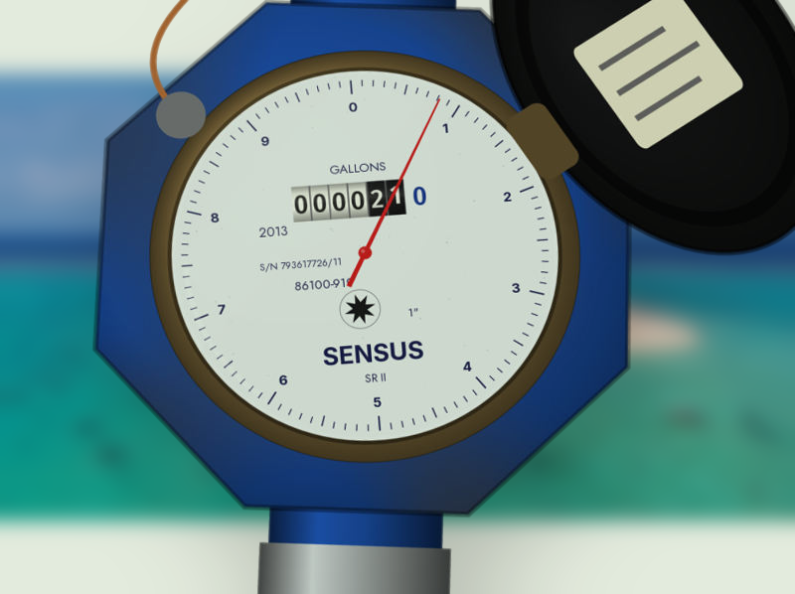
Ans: {"value": 210.8, "unit": "gal"}
